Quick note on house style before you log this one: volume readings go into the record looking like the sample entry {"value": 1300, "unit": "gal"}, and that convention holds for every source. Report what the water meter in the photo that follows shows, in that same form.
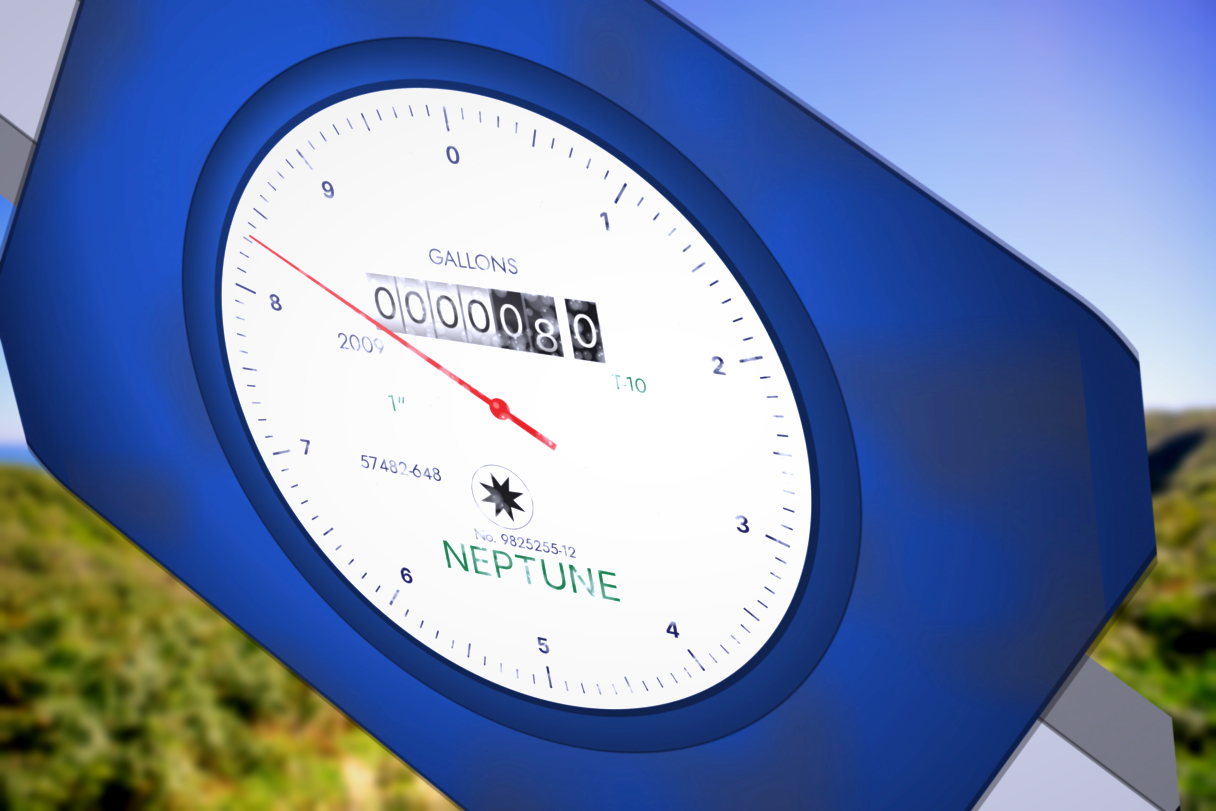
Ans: {"value": 78.3, "unit": "gal"}
